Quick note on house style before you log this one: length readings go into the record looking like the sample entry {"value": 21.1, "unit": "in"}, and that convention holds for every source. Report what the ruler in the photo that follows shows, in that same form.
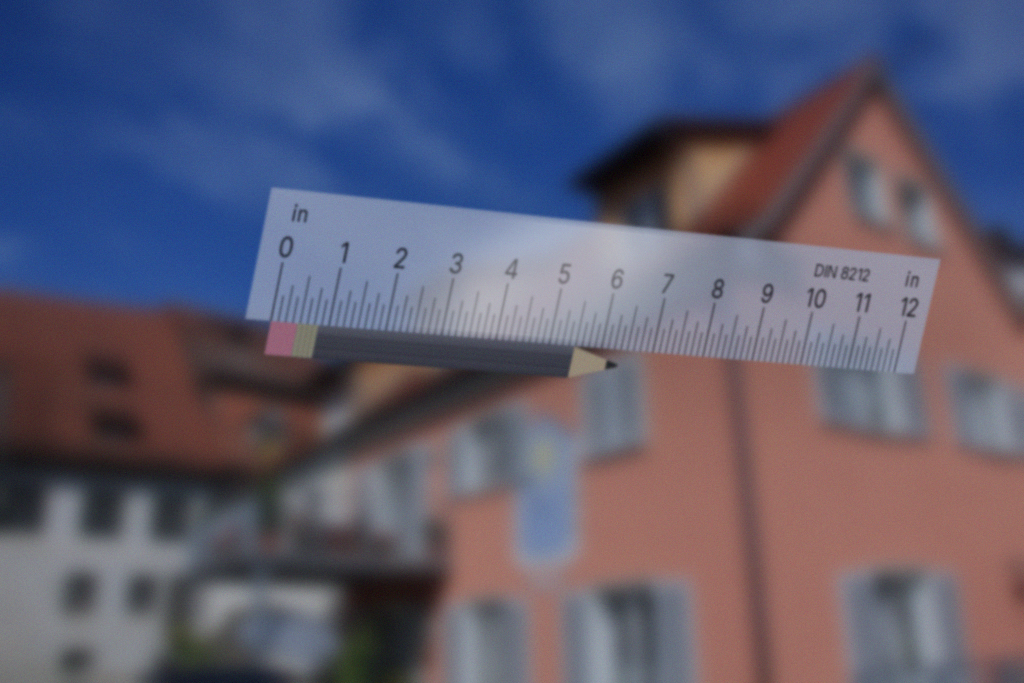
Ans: {"value": 6.375, "unit": "in"}
